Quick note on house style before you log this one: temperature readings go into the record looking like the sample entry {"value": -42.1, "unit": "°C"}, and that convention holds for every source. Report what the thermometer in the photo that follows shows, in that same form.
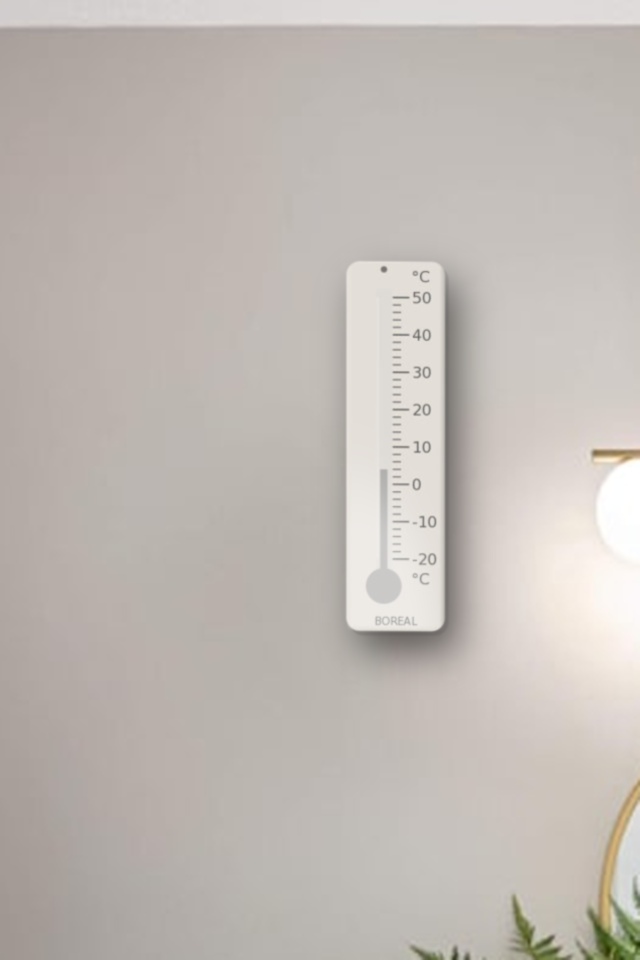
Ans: {"value": 4, "unit": "°C"}
